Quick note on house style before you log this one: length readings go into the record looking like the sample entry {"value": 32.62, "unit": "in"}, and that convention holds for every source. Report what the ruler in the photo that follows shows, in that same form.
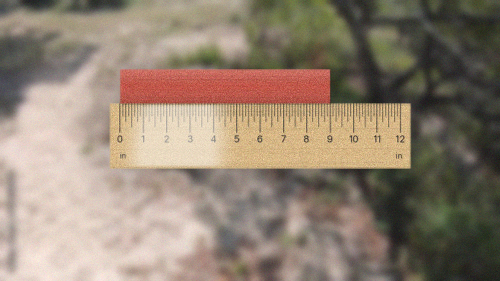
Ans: {"value": 9, "unit": "in"}
